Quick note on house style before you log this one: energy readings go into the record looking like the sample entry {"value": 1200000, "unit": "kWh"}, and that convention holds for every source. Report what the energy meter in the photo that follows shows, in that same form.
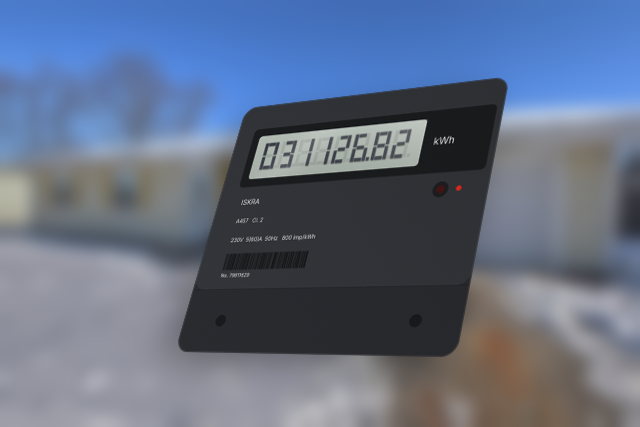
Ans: {"value": 31126.82, "unit": "kWh"}
